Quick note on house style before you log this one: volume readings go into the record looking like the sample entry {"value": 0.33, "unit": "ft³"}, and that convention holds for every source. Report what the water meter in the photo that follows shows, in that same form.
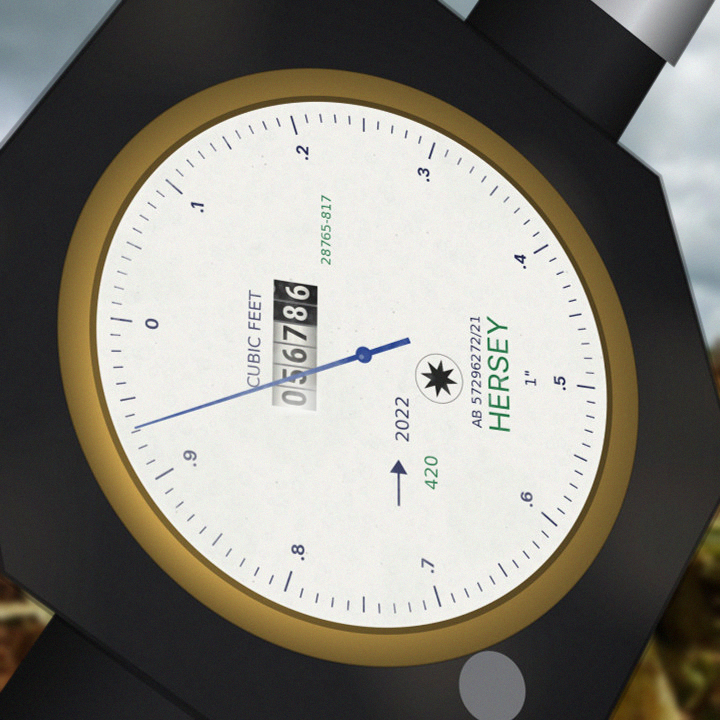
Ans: {"value": 56785.93, "unit": "ft³"}
